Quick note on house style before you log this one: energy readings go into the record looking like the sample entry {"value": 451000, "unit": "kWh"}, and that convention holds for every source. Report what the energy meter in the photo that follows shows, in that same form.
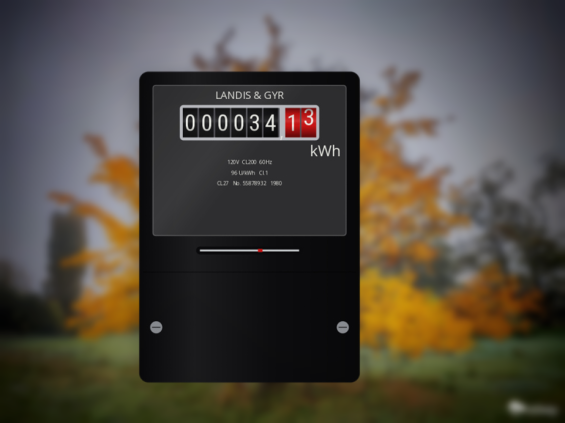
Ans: {"value": 34.13, "unit": "kWh"}
